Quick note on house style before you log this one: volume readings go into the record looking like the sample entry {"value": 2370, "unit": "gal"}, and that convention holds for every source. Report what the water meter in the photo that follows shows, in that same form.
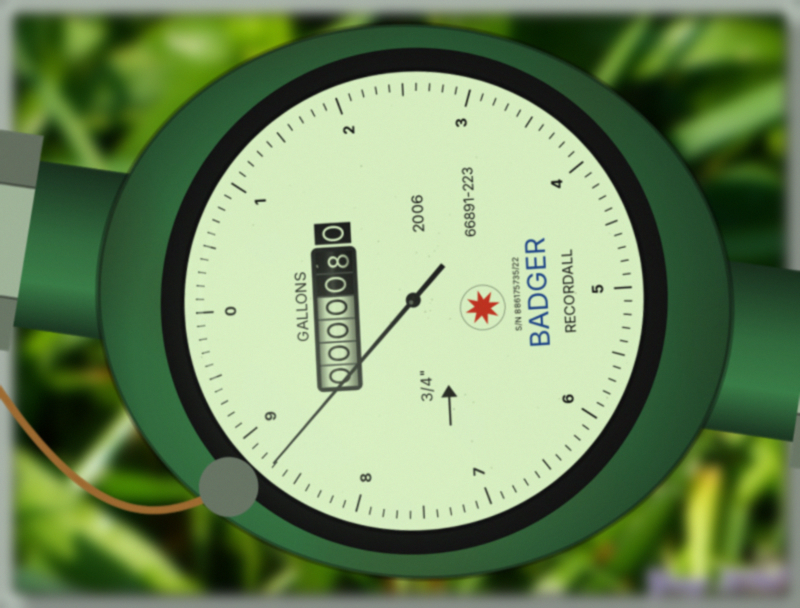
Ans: {"value": 78.7, "unit": "gal"}
